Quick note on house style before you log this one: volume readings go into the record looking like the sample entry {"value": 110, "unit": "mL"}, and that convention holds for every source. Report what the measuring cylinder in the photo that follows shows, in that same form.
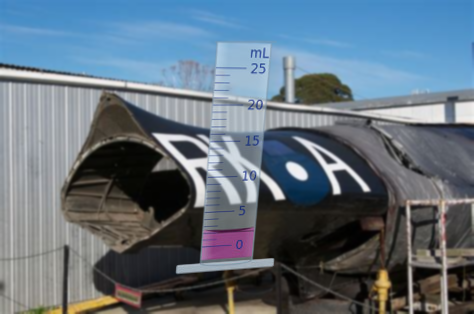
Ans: {"value": 2, "unit": "mL"}
